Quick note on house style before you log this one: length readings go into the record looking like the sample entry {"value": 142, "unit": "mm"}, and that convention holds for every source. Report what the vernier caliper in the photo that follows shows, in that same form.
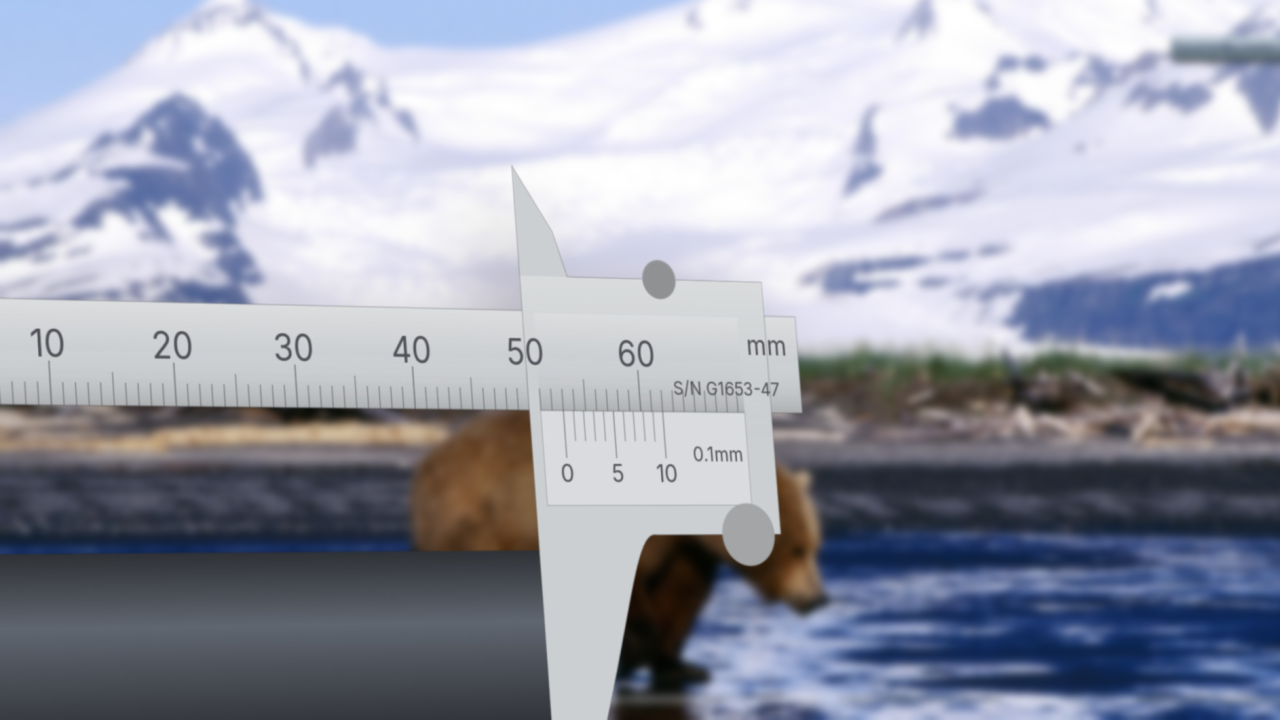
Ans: {"value": 53.0, "unit": "mm"}
